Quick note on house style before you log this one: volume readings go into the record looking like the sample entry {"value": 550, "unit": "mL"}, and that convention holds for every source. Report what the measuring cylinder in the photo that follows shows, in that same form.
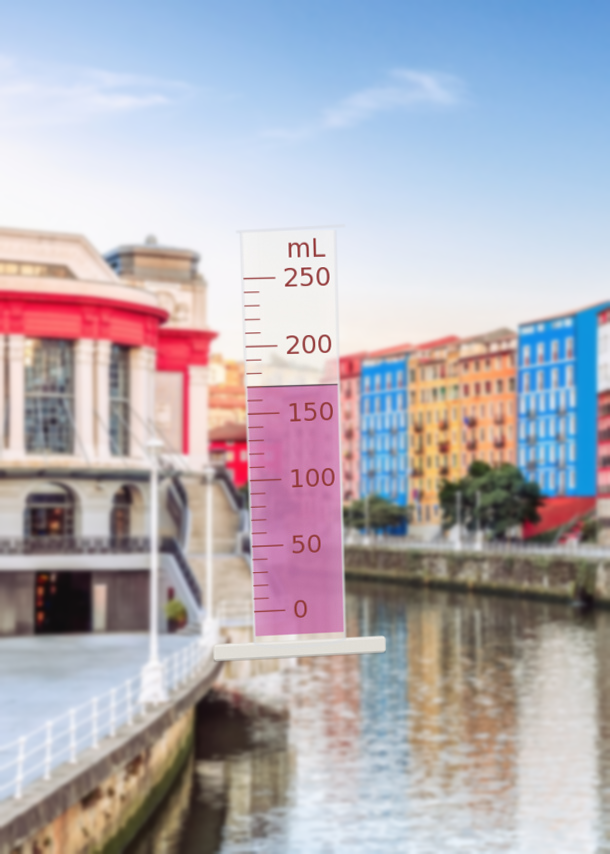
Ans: {"value": 170, "unit": "mL"}
